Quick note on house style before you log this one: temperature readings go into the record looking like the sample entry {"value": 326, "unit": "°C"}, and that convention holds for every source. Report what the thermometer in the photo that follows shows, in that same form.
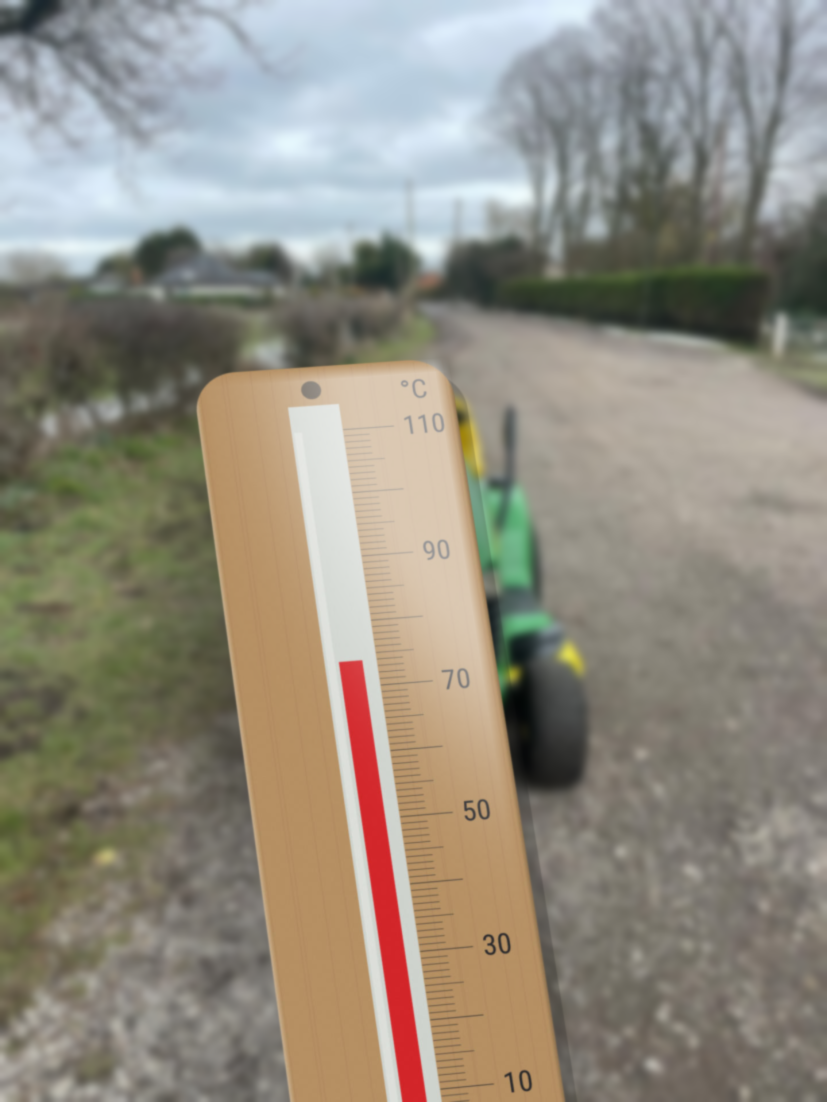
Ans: {"value": 74, "unit": "°C"}
